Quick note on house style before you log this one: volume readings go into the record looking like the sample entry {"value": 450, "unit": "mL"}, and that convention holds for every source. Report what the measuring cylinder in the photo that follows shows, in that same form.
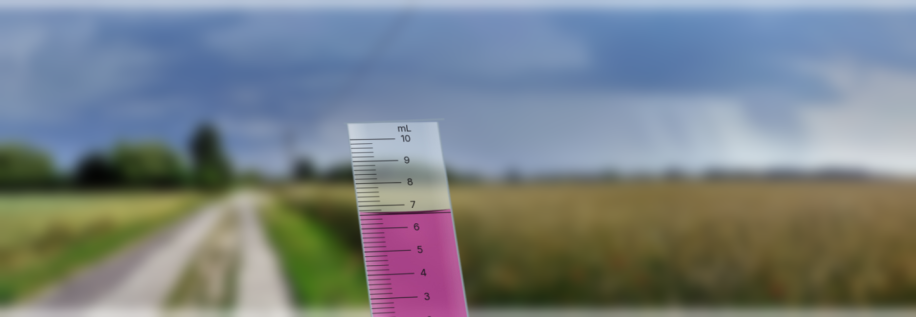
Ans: {"value": 6.6, "unit": "mL"}
